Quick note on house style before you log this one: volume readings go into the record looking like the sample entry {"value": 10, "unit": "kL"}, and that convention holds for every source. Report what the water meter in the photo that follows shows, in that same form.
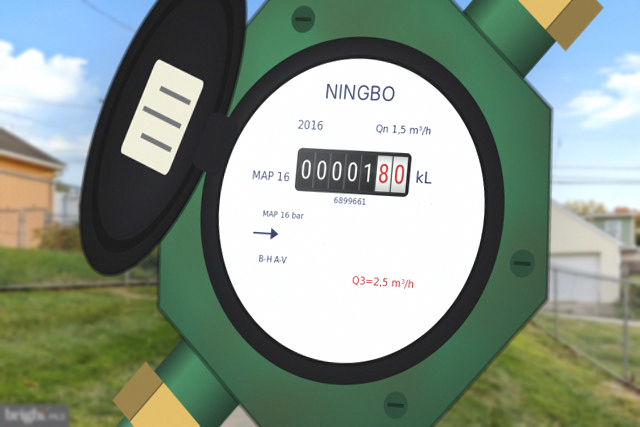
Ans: {"value": 1.80, "unit": "kL"}
